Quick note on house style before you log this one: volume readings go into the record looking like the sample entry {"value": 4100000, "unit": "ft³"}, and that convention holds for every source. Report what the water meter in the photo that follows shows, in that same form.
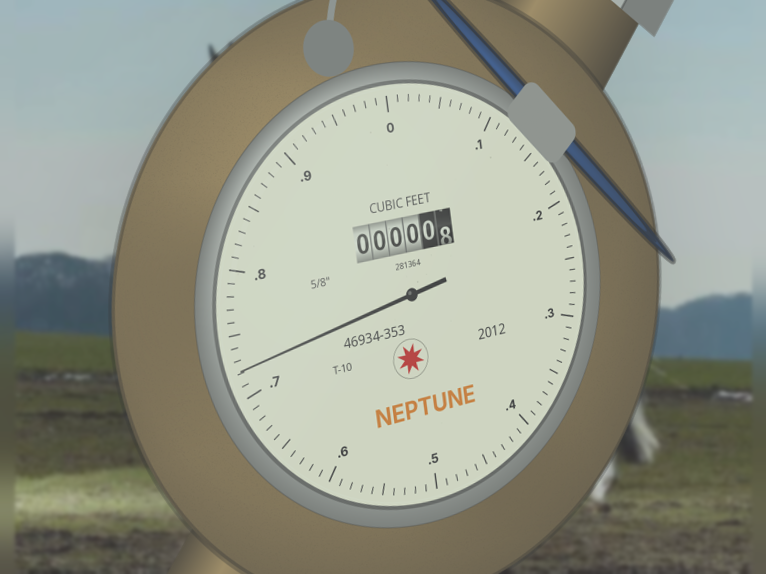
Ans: {"value": 7.72, "unit": "ft³"}
